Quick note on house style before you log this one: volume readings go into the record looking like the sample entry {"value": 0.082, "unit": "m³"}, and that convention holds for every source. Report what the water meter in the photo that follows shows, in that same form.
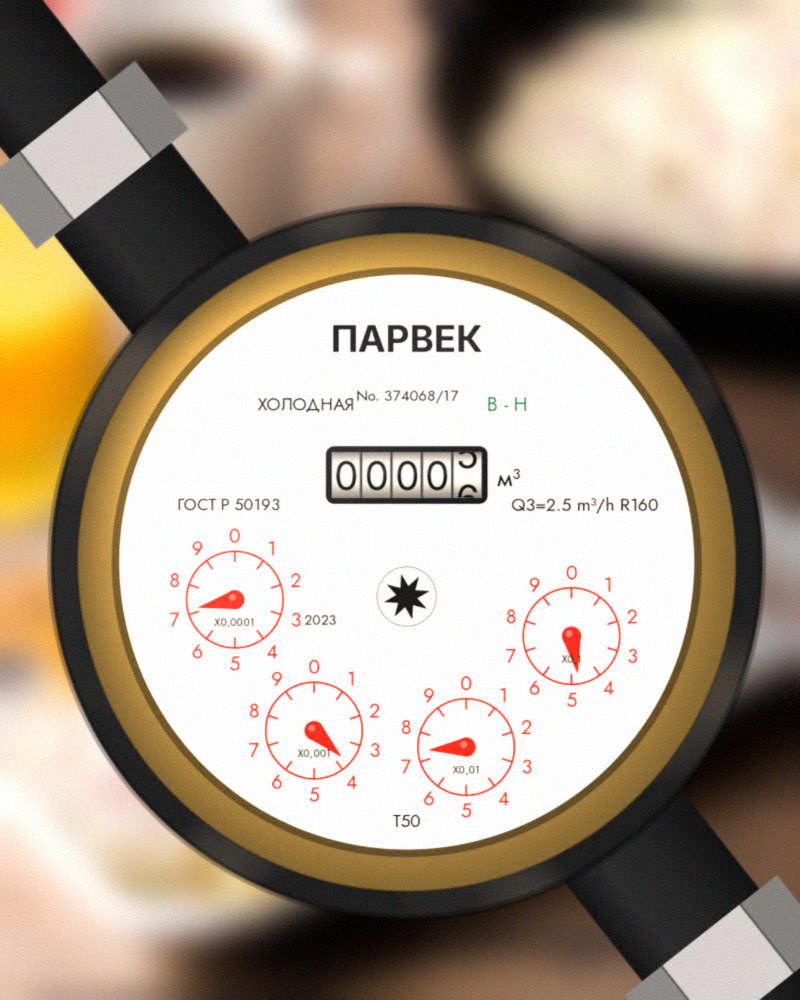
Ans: {"value": 5.4737, "unit": "m³"}
